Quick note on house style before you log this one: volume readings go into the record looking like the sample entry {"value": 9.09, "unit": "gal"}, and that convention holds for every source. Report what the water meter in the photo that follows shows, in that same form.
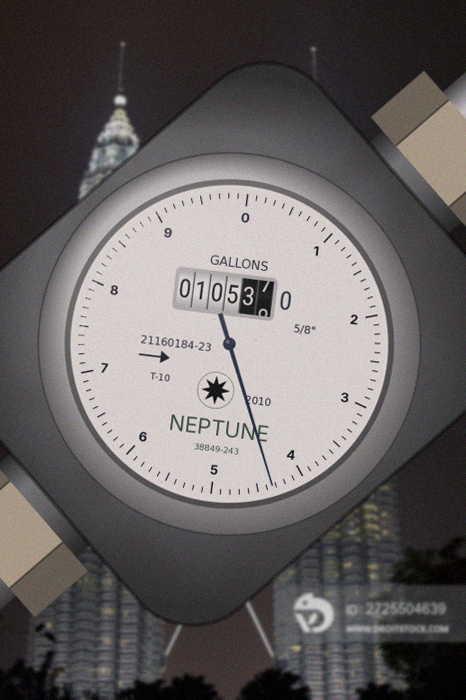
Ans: {"value": 105374.3, "unit": "gal"}
